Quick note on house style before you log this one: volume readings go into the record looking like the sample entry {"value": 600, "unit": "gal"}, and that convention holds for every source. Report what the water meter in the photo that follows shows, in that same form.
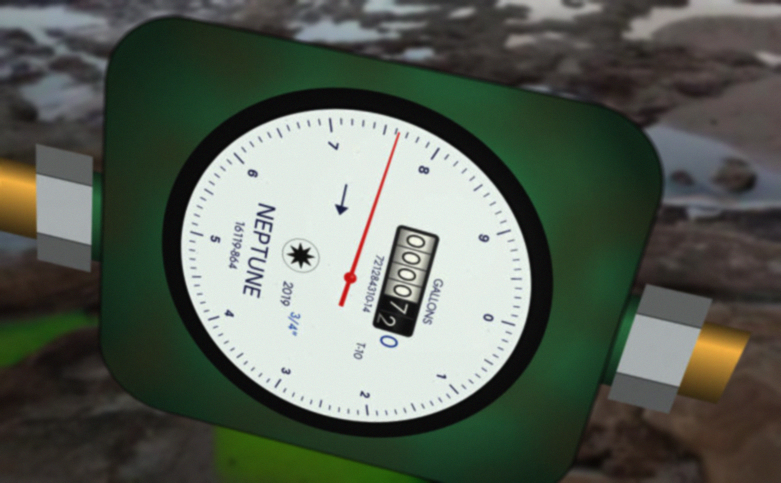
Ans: {"value": 717.6, "unit": "gal"}
